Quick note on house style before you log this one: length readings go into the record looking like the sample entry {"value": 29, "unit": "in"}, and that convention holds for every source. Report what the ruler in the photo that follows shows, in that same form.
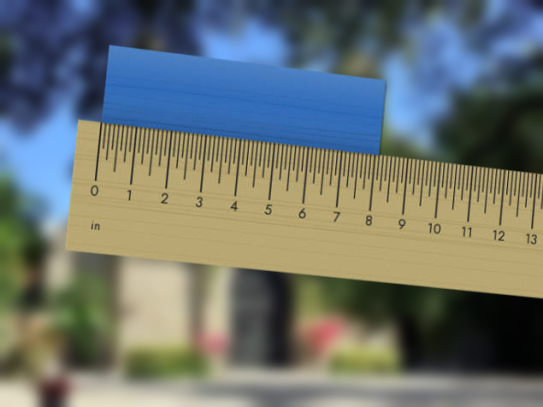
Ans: {"value": 8.125, "unit": "in"}
